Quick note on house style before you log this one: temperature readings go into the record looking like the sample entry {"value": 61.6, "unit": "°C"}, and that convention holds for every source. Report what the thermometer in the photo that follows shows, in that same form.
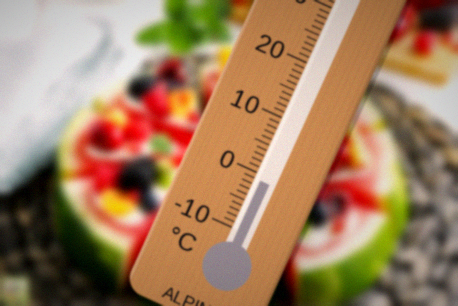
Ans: {"value": -1, "unit": "°C"}
